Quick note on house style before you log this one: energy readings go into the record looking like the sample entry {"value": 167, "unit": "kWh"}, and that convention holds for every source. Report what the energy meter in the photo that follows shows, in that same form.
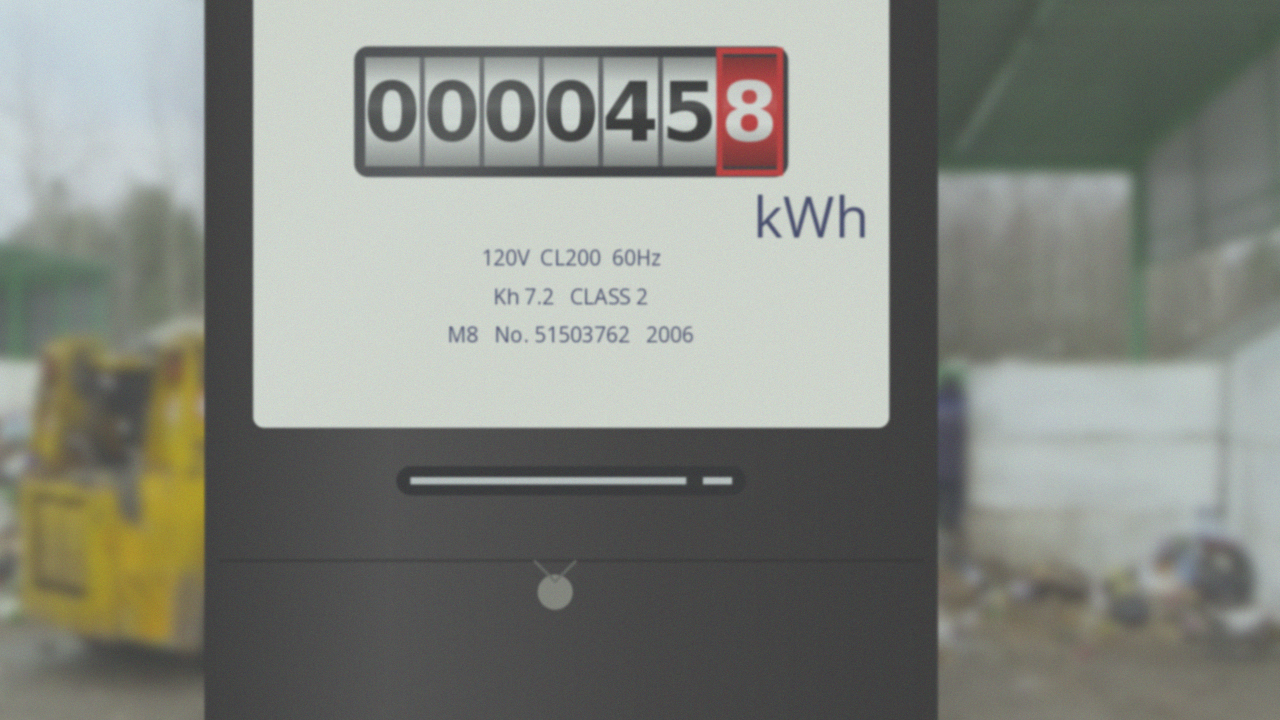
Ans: {"value": 45.8, "unit": "kWh"}
